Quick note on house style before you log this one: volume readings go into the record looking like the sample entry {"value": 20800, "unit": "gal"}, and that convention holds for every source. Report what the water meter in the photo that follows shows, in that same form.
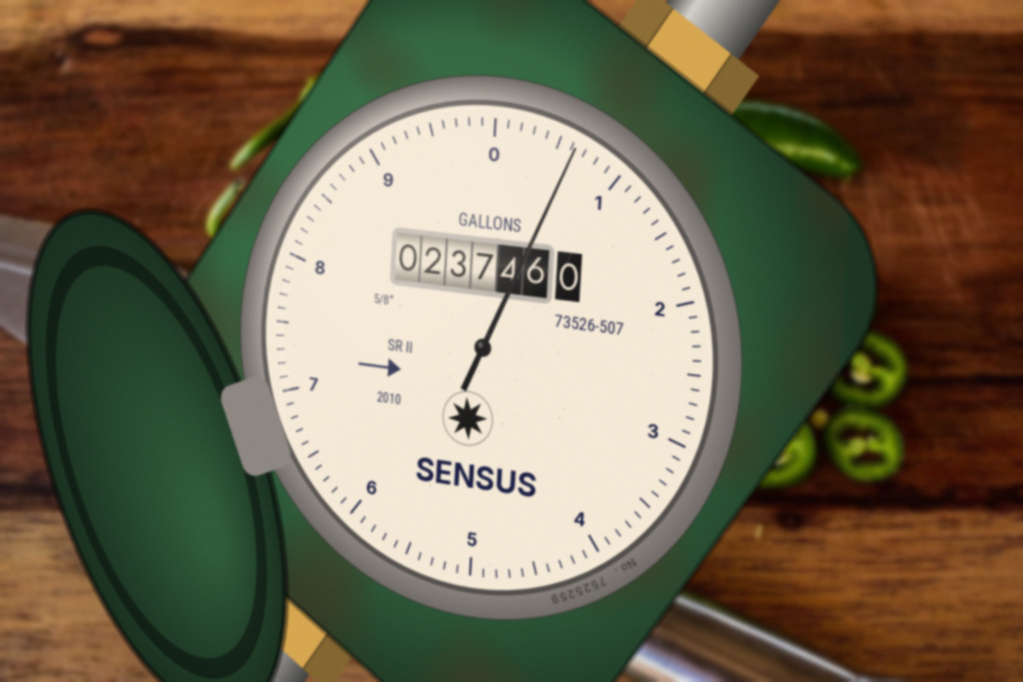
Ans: {"value": 237460.6, "unit": "gal"}
